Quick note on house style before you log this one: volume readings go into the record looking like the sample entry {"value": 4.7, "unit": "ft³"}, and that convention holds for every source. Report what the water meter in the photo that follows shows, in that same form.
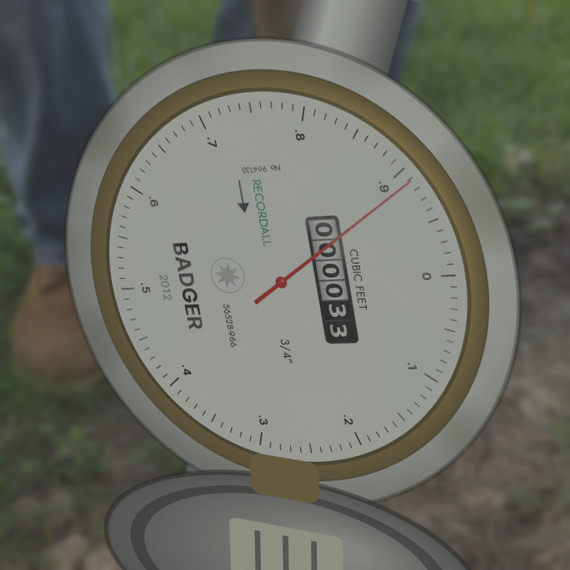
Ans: {"value": 32.91, "unit": "ft³"}
